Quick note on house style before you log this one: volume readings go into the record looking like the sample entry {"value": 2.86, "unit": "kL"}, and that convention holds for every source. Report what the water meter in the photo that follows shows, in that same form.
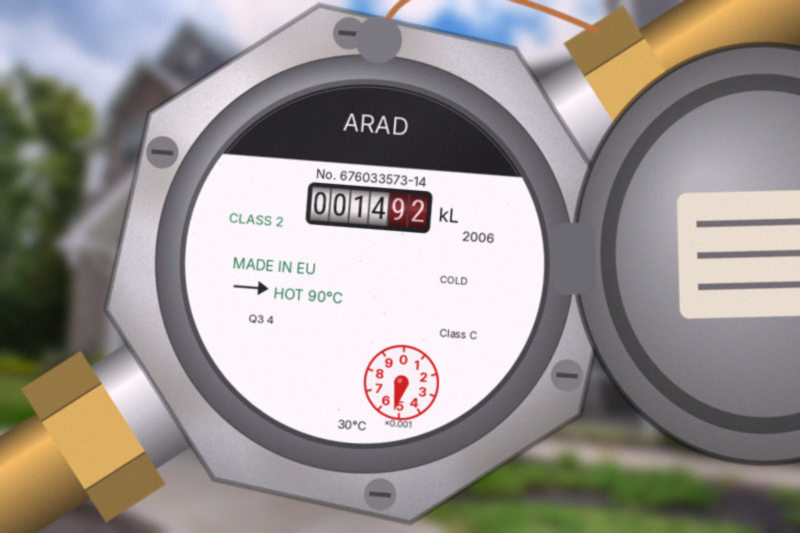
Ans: {"value": 14.925, "unit": "kL"}
